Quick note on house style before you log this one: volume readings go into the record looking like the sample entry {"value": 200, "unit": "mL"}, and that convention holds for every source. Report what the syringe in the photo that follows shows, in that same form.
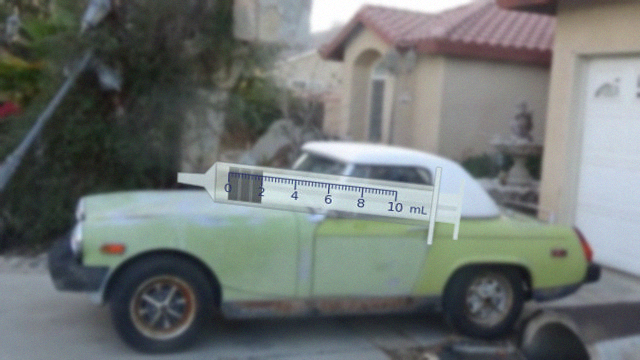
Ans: {"value": 0, "unit": "mL"}
